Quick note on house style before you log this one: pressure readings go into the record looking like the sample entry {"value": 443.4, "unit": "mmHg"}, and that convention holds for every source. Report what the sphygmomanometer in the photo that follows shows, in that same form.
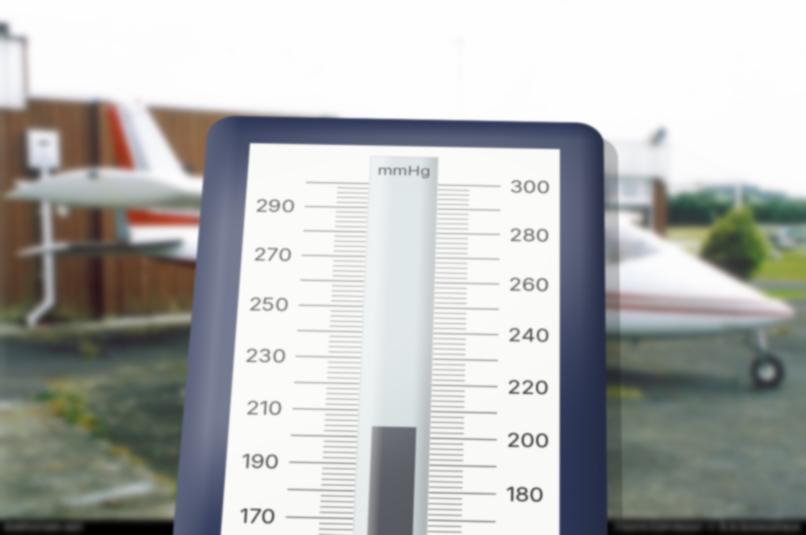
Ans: {"value": 204, "unit": "mmHg"}
